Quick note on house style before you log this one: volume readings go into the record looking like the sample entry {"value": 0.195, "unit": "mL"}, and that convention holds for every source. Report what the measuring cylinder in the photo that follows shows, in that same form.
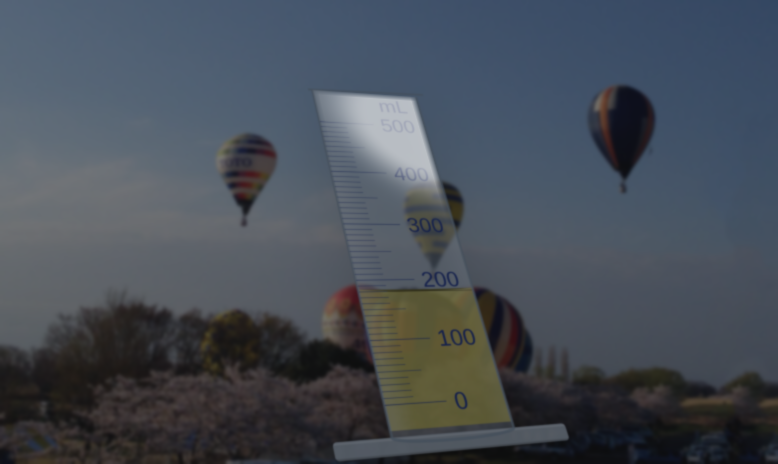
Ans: {"value": 180, "unit": "mL"}
